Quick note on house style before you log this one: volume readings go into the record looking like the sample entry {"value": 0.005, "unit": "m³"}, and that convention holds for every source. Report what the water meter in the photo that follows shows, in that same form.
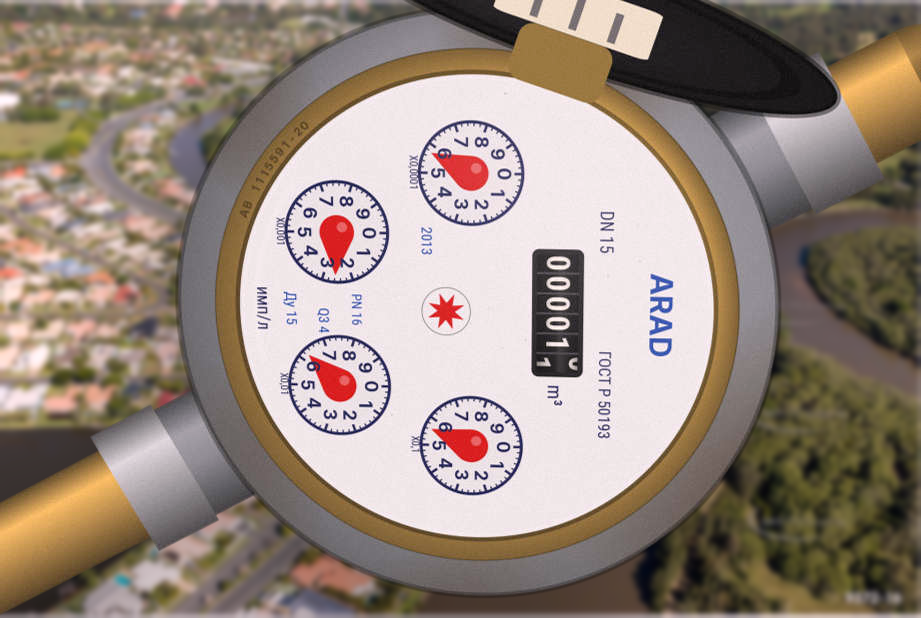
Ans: {"value": 10.5625, "unit": "m³"}
